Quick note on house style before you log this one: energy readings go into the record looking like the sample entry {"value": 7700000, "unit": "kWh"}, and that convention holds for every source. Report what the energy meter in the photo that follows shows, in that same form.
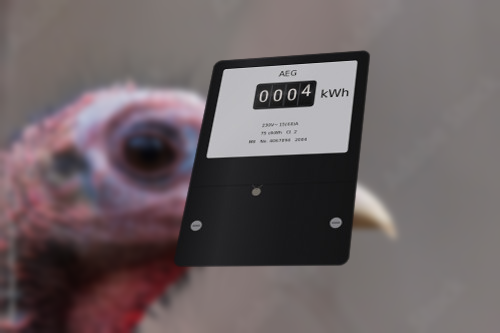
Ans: {"value": 4, "unit": "kWh"}
